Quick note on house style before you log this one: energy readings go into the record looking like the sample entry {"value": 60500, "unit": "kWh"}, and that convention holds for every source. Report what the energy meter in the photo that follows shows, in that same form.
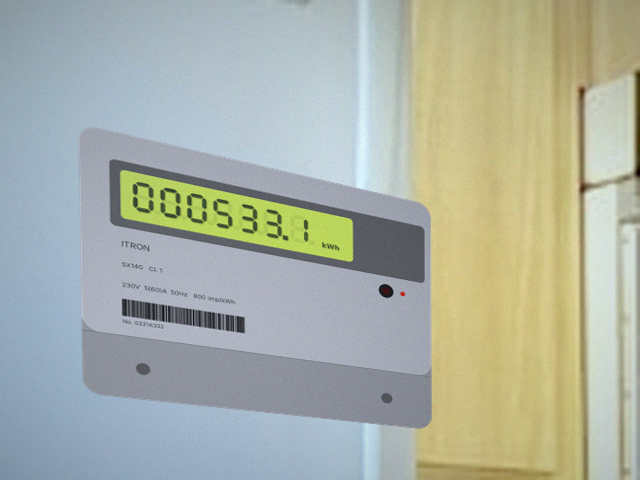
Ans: {"value": 533.1, "unit": "kWh"}
